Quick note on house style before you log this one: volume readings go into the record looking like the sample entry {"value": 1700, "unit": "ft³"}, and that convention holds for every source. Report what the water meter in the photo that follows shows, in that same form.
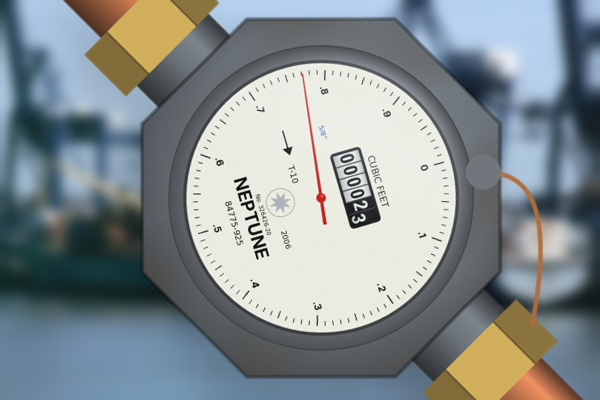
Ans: {"value": 22.77, "unit": "ft³"}
